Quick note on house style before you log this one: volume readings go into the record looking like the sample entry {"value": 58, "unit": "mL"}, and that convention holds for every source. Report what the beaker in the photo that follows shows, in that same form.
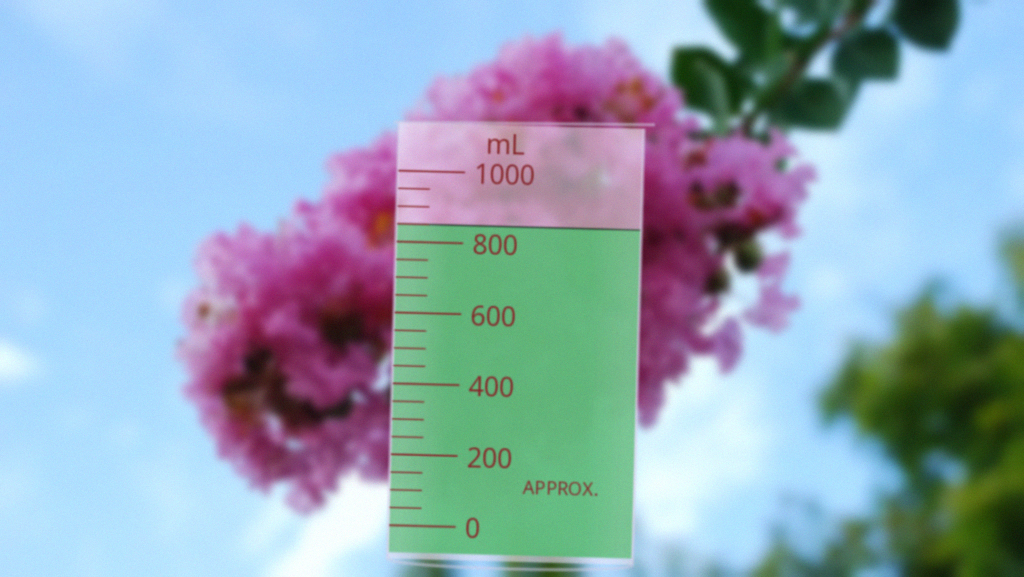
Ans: {"value": 850, "unit": "mL"}
